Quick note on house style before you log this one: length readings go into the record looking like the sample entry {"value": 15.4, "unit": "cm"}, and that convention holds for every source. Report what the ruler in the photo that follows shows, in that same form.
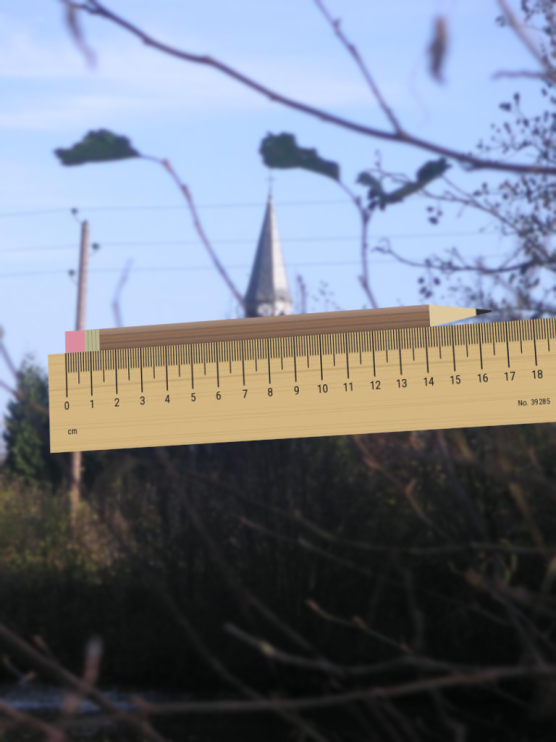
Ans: {"value": 16.5, "unit": "cm"}
